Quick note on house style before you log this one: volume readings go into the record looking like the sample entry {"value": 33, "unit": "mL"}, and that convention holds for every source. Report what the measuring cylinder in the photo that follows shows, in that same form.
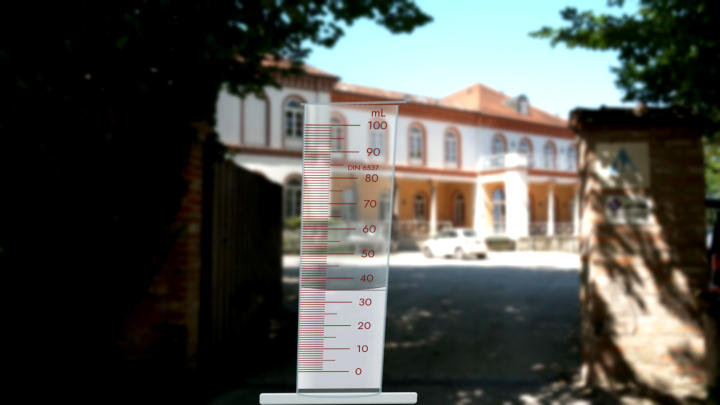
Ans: {"value": 35, "unit": "mL"}
